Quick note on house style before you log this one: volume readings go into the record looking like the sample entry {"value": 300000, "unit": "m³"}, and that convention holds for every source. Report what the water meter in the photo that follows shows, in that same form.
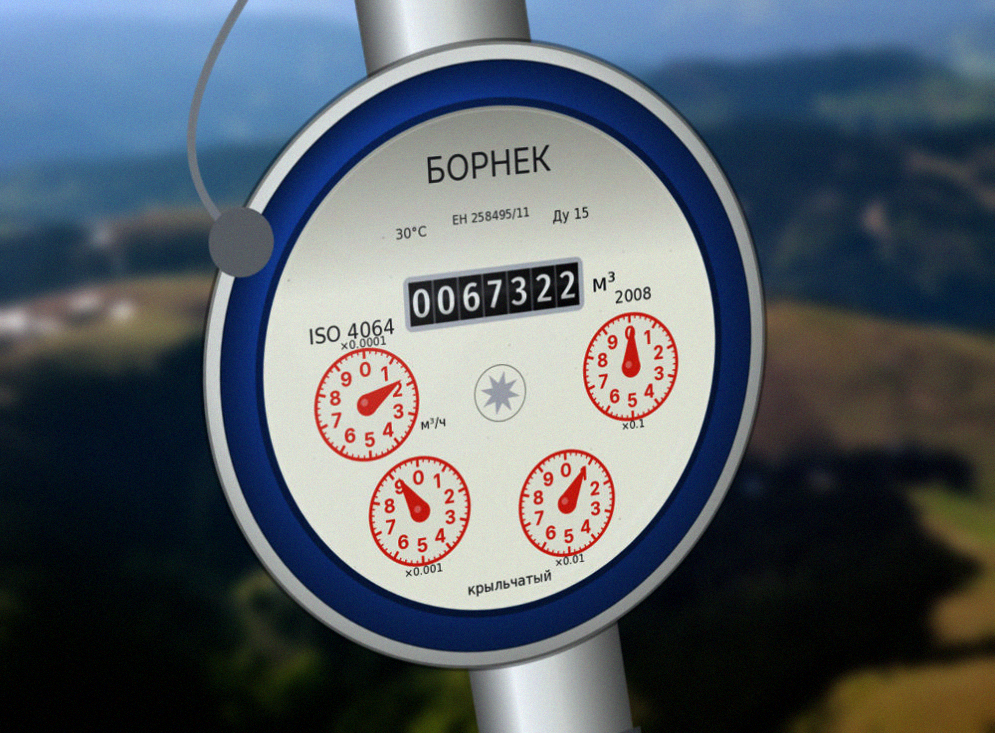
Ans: {"value": 67322.0091, "unit": "m³"}
